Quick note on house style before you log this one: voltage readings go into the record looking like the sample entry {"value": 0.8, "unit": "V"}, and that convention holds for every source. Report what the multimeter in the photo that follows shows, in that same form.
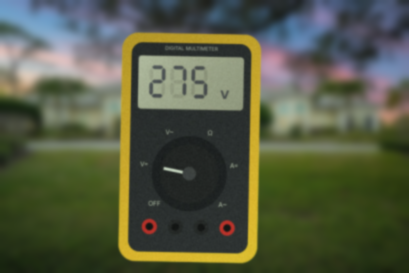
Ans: {"value": 275, "unit": "V"}
